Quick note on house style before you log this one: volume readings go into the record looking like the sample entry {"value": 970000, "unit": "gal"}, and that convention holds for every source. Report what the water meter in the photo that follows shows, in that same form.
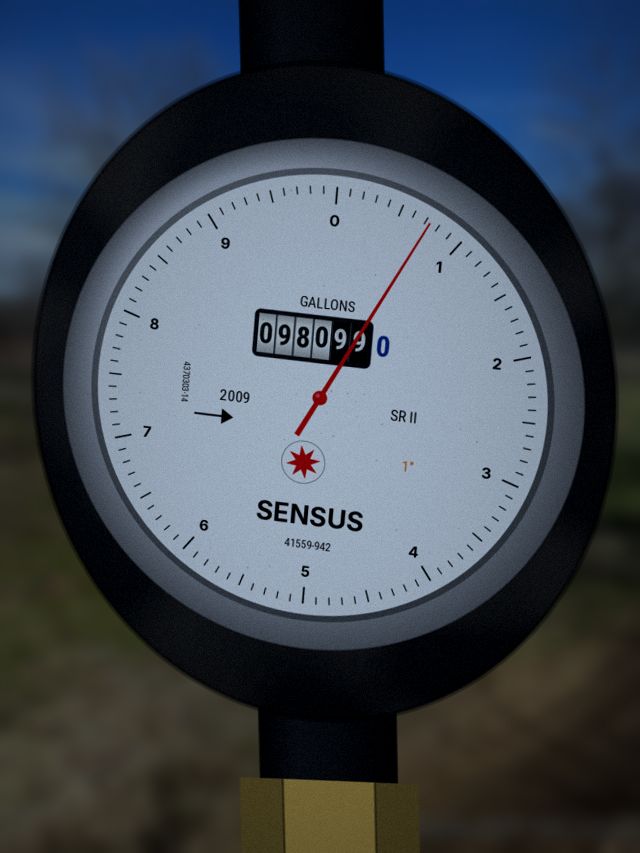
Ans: {"value": 980990.7, "unit": "gal"}
